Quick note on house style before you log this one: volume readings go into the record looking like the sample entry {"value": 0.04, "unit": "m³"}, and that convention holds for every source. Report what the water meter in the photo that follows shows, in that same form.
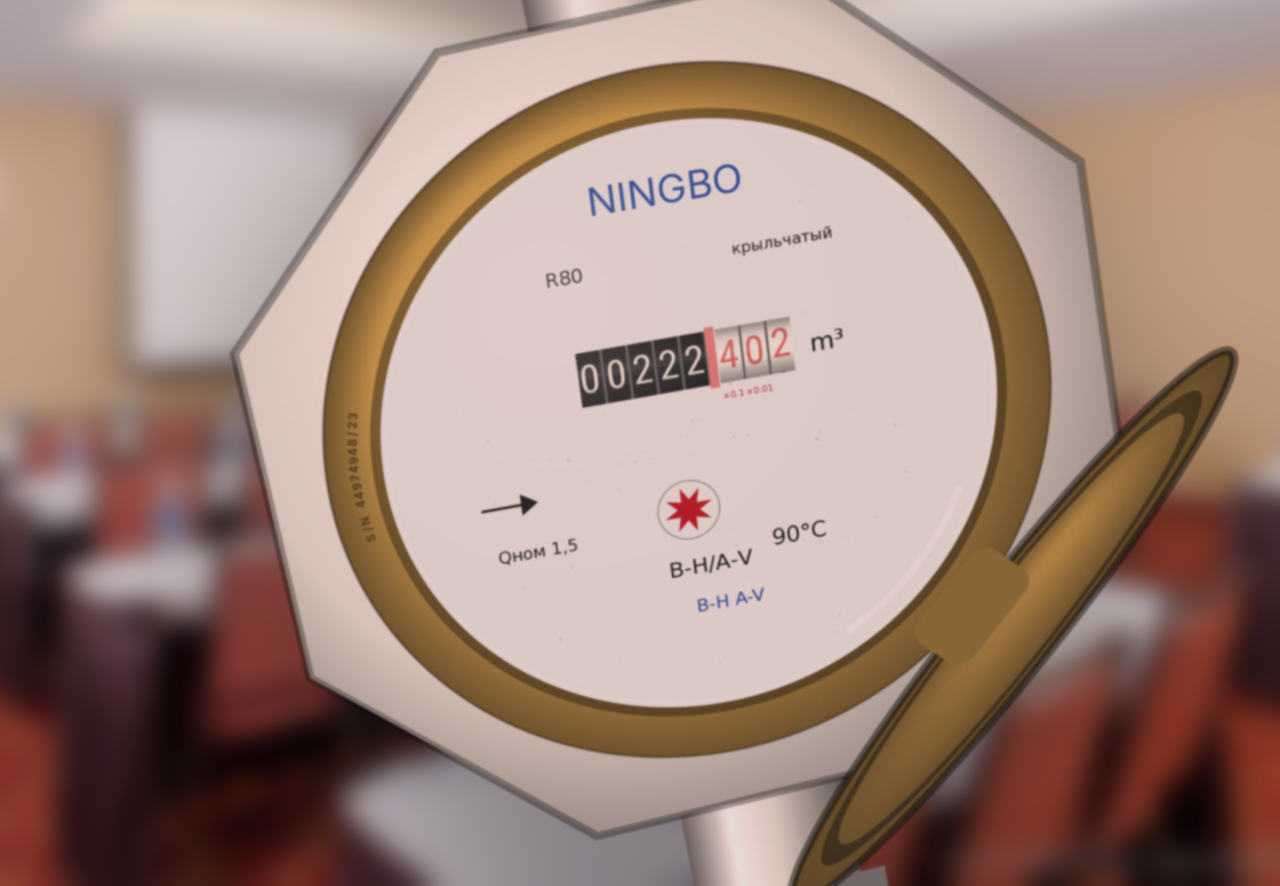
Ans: {"value": 222.402, "unit": "m³"}
